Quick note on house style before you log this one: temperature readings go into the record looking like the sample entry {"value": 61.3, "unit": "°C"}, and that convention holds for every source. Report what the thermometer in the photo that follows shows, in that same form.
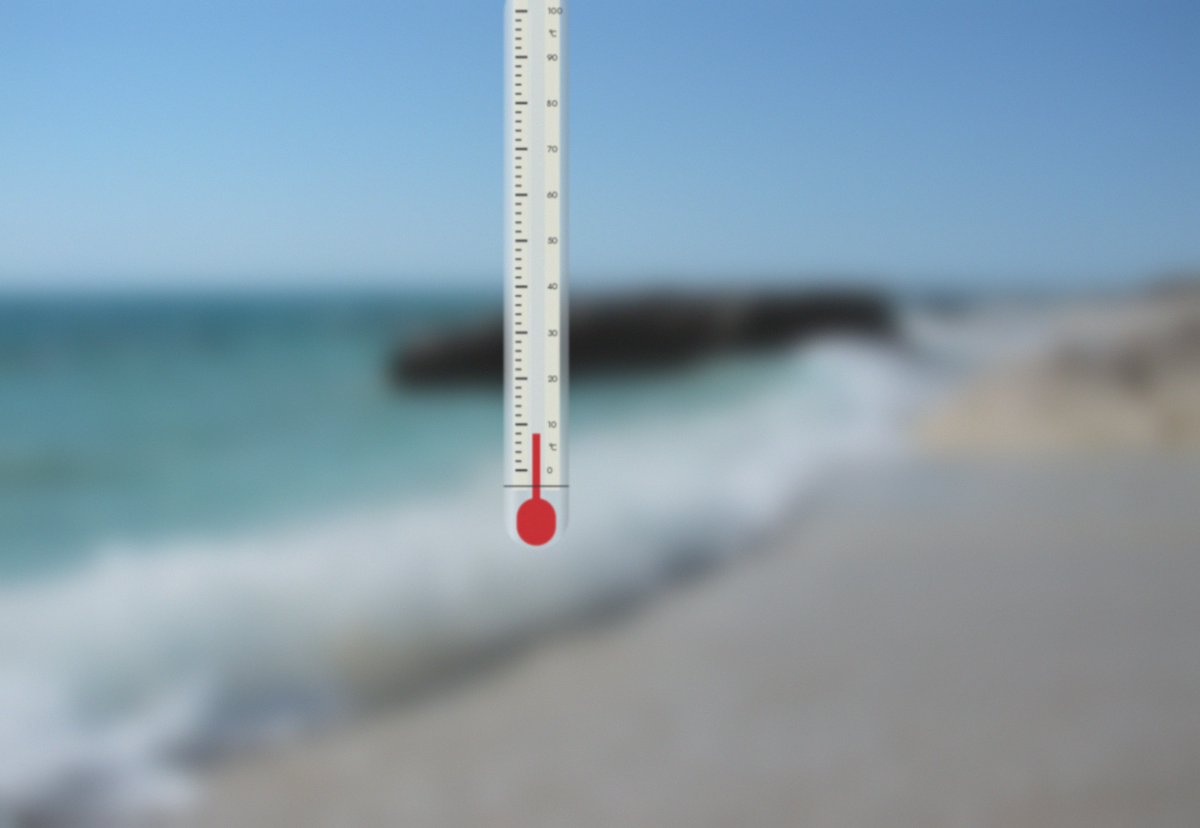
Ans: {"value": 8, "unit": "°C"}
